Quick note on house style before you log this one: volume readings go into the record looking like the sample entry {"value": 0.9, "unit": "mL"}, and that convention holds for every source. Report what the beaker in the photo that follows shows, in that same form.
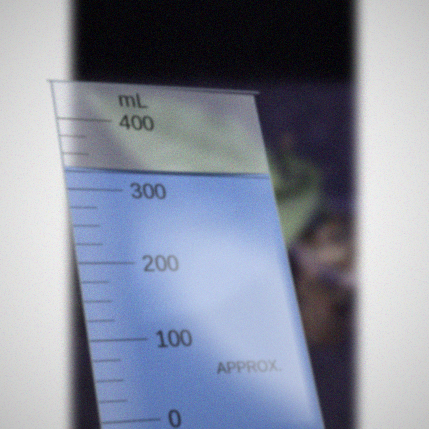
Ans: {"value": 325, "unit": "mL"}
